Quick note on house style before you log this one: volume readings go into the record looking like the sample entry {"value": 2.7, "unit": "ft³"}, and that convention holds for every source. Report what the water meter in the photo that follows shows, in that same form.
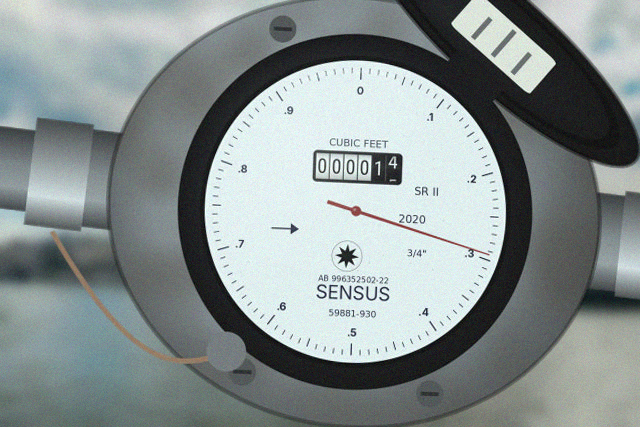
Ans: {"value": 14.29, "unit": "ft³"}
